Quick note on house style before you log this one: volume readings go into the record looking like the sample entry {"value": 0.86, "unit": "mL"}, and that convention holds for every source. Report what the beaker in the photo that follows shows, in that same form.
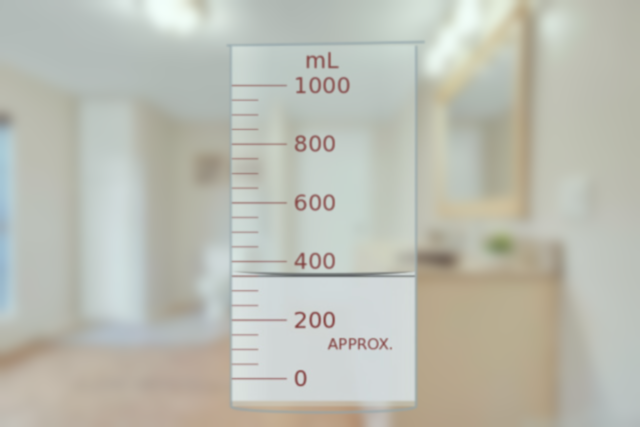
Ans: {"value": 350, "unit": "mL"}
